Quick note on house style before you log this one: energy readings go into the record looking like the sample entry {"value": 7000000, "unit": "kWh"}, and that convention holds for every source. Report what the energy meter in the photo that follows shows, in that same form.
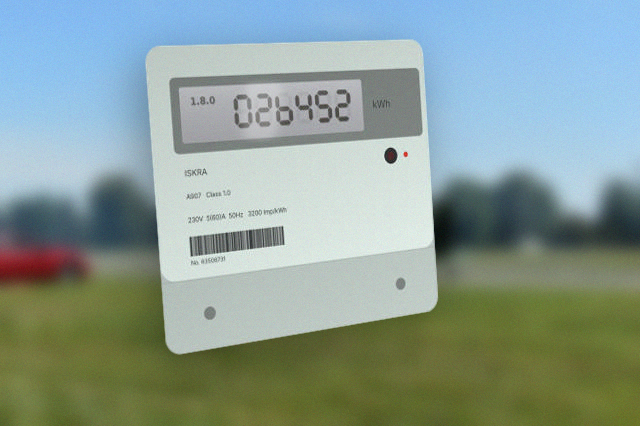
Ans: {"value": 26452, "unit": "kWh"}
